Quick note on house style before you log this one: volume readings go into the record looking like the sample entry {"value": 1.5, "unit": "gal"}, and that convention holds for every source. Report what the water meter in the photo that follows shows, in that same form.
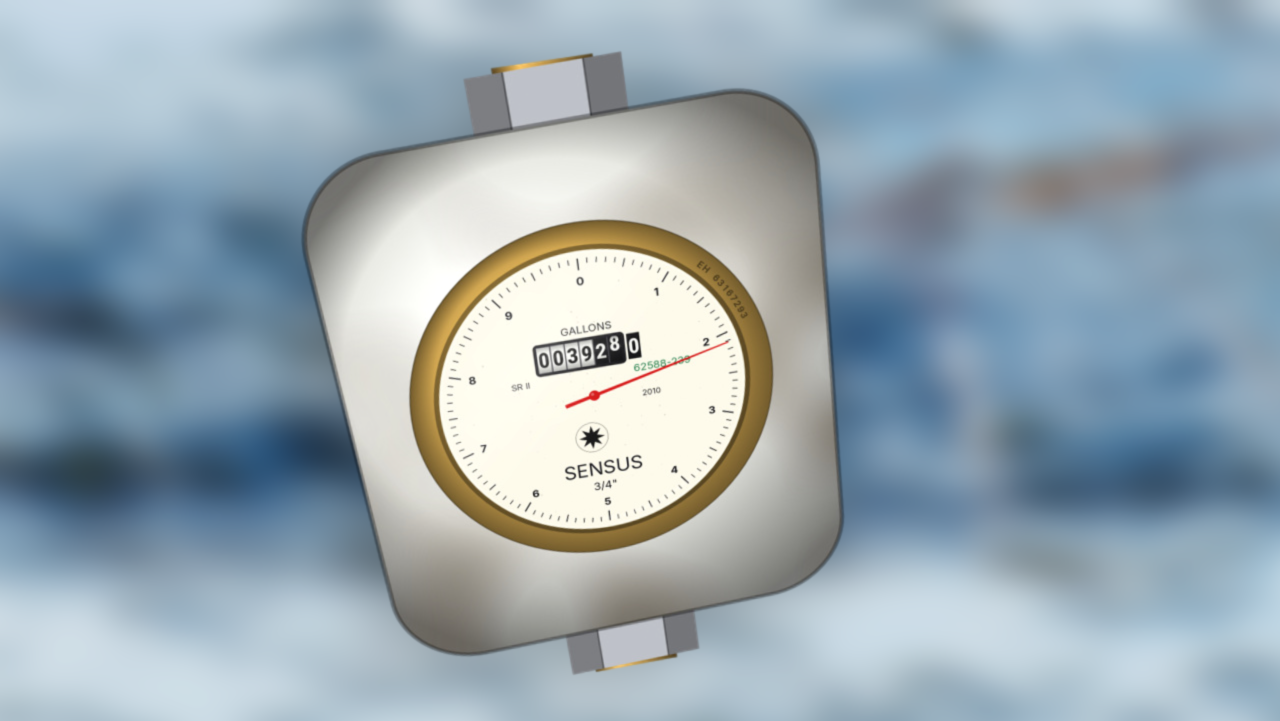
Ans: {"value": 39282.1, "unit": "gal"}
